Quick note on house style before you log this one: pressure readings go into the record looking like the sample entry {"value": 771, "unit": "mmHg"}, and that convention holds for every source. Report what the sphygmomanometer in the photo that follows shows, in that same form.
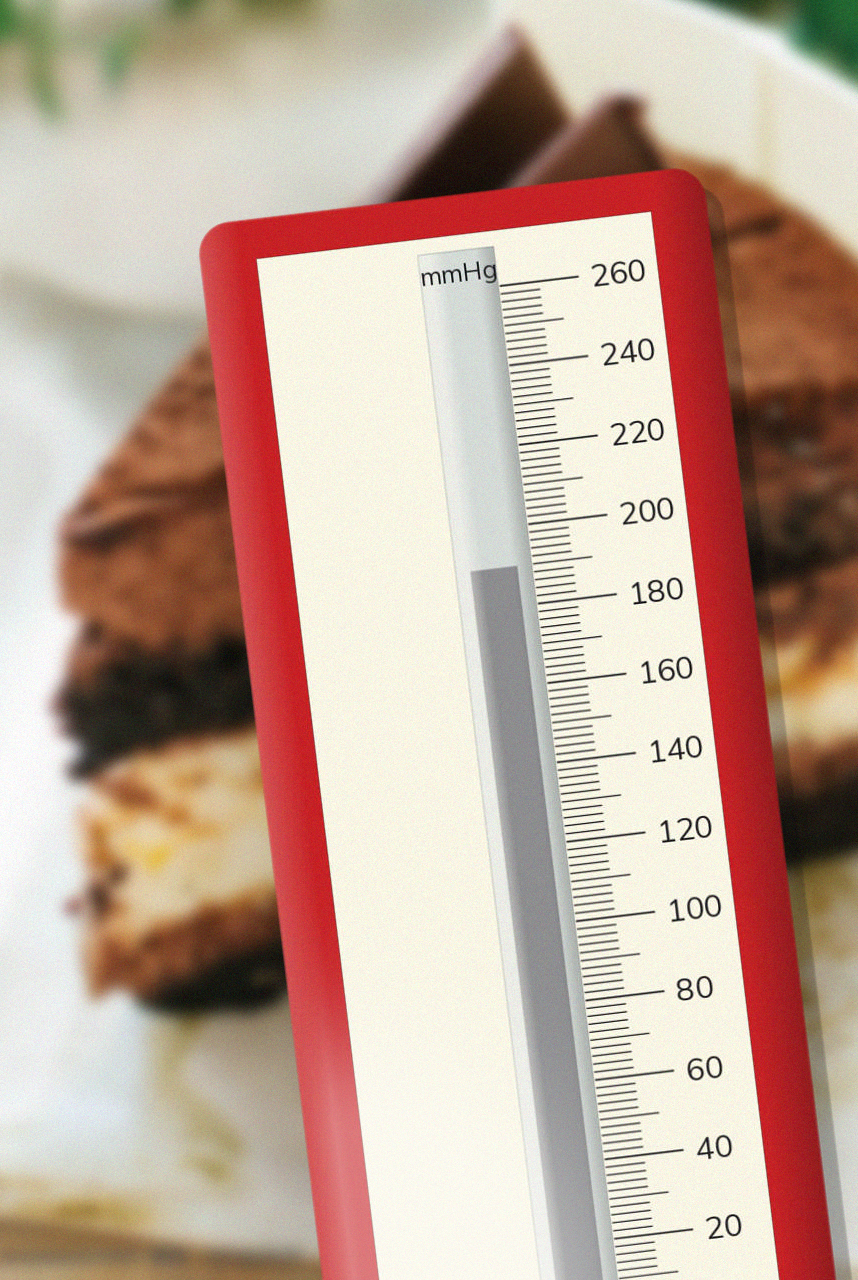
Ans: {"value": 190, "unit": "mmHg"}
